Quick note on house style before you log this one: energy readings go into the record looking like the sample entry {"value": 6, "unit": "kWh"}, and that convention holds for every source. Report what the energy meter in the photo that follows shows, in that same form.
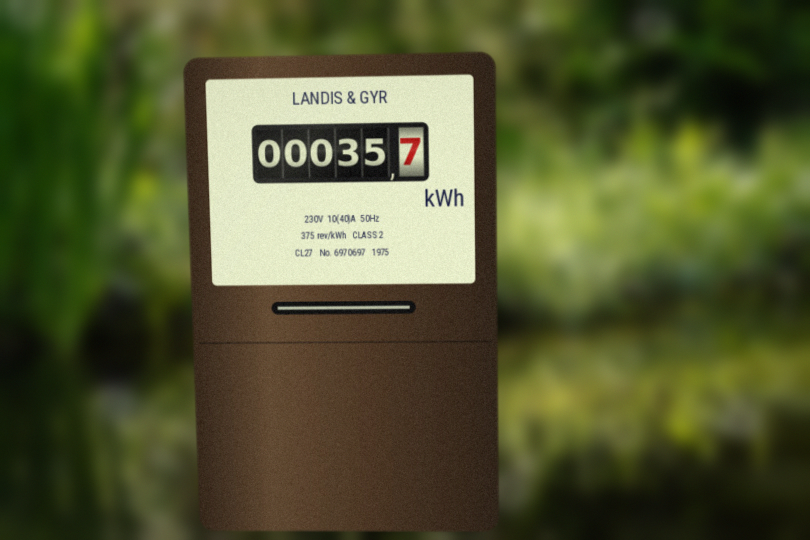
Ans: {"value": 35.7, "unit": "kWh"}
